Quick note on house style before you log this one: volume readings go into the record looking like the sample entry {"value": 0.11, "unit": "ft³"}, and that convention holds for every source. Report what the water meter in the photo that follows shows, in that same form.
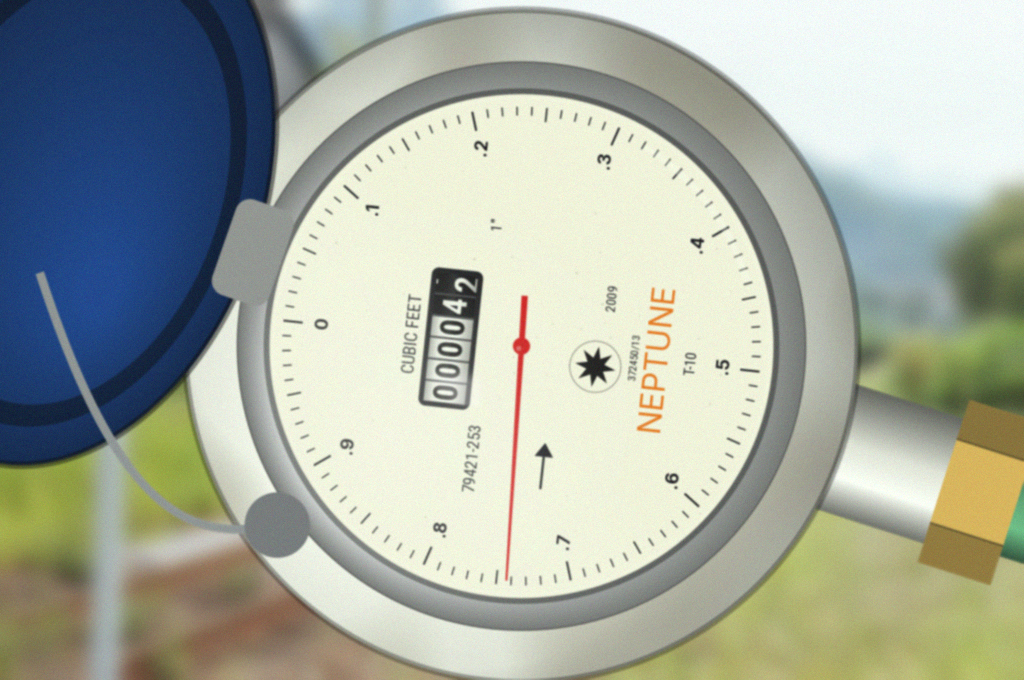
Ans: {"value": 41.74, "unit": "ft³"}
